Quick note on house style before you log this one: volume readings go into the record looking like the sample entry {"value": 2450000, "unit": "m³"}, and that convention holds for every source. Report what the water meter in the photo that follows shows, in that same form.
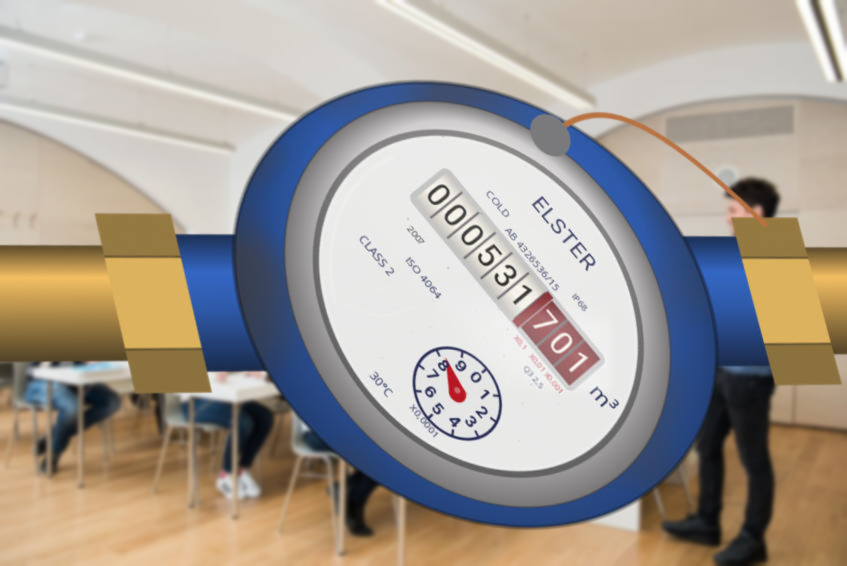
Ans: {"value": 531.7018, "unit": "m³"}
